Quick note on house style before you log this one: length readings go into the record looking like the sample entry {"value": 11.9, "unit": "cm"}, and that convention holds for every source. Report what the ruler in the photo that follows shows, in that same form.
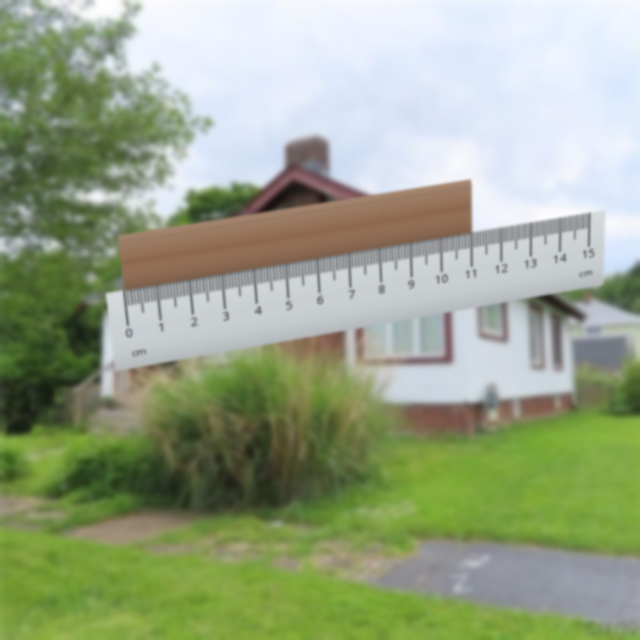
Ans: {"value": 11, "unit": "cm"}
